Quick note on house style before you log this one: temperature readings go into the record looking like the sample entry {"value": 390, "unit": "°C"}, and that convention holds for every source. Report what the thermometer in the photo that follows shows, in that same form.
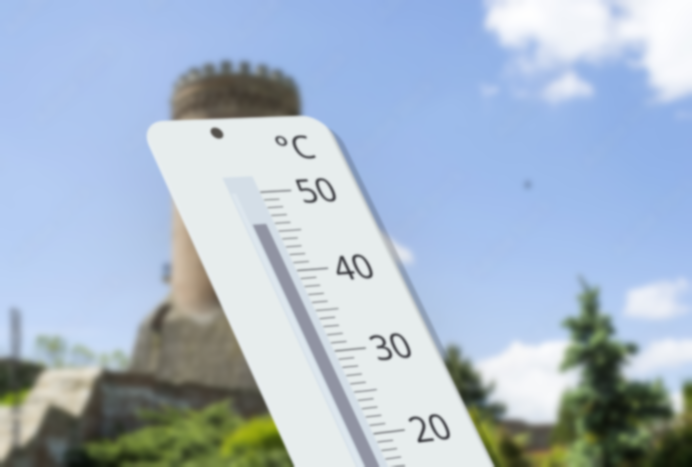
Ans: {"value": 46, "unit": "°C"}
